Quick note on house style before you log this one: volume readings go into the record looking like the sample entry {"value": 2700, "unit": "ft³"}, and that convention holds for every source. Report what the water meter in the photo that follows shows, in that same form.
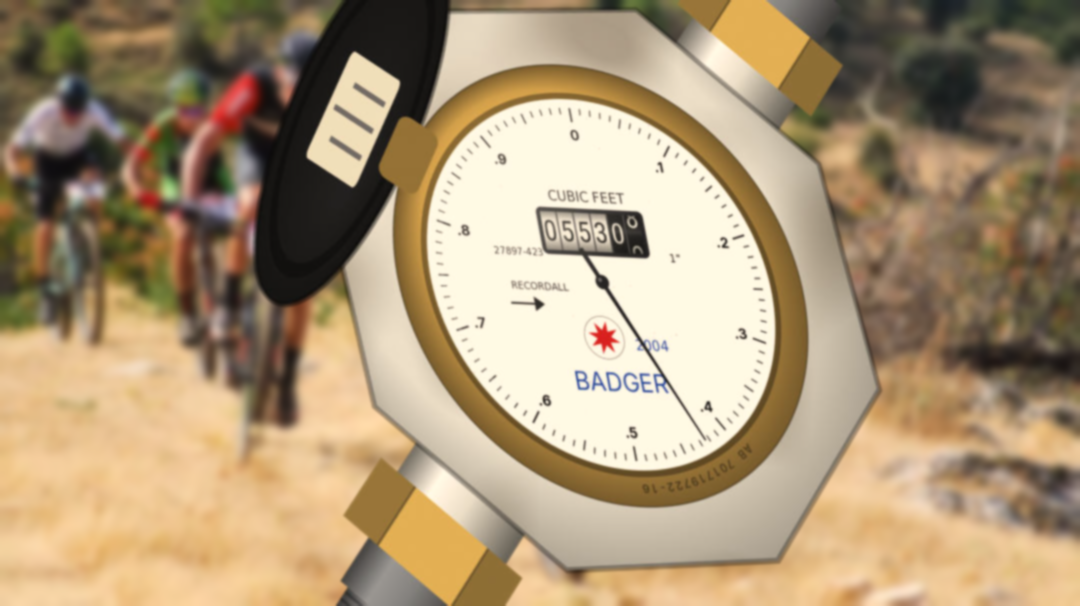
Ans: {"value": 55308.42, "unit": "ft³"}
